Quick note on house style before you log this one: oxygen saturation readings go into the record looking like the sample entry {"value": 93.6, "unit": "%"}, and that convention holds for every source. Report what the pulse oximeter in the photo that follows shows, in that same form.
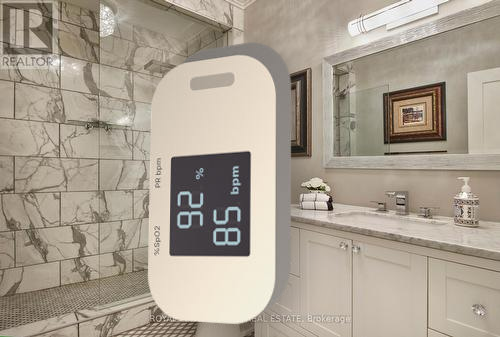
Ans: {"value": 92, "unit": "%"}
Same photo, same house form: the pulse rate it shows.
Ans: {"value": 85, "unit": "bpm"}
